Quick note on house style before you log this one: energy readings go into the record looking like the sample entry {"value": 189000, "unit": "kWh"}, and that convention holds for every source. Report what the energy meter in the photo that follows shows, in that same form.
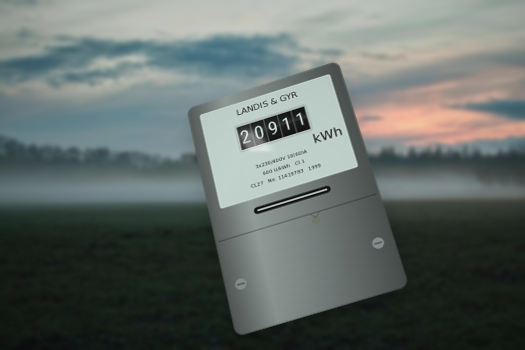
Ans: {"value": 20911, "unit": "kWh"}
